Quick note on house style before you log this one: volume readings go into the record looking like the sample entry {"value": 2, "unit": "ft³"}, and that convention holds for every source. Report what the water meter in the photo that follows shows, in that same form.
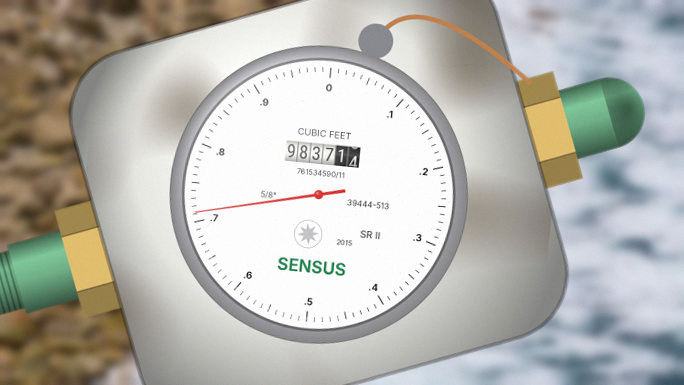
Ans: {"value": 983713.71, "unit": "ft³"}
